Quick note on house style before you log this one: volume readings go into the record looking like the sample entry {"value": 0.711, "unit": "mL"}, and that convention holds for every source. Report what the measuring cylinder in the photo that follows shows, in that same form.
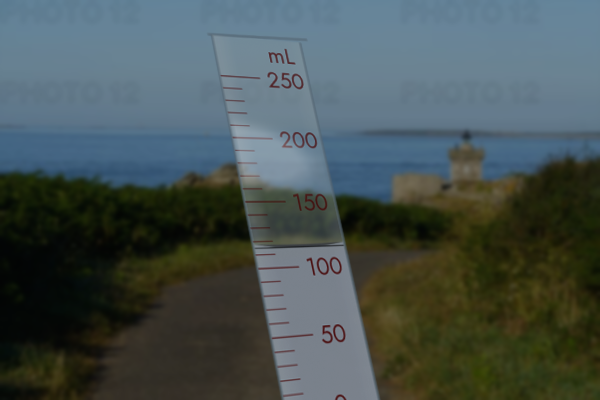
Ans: {"value": 115, "unit": "mL"}
